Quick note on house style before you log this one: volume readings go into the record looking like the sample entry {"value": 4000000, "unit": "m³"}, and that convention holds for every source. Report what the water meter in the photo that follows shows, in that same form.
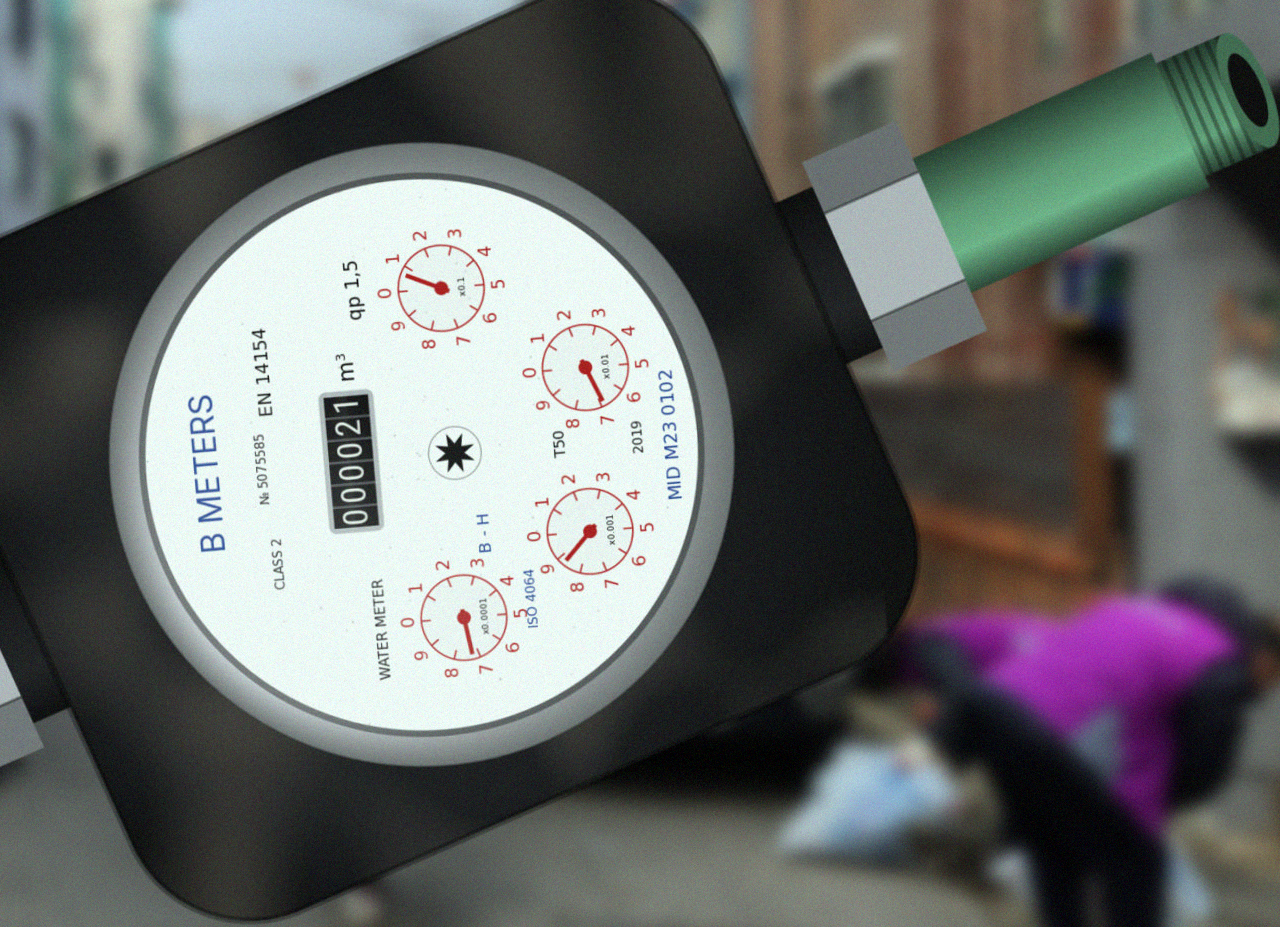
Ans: {"value": 21.0687, "unit": "m³"}
